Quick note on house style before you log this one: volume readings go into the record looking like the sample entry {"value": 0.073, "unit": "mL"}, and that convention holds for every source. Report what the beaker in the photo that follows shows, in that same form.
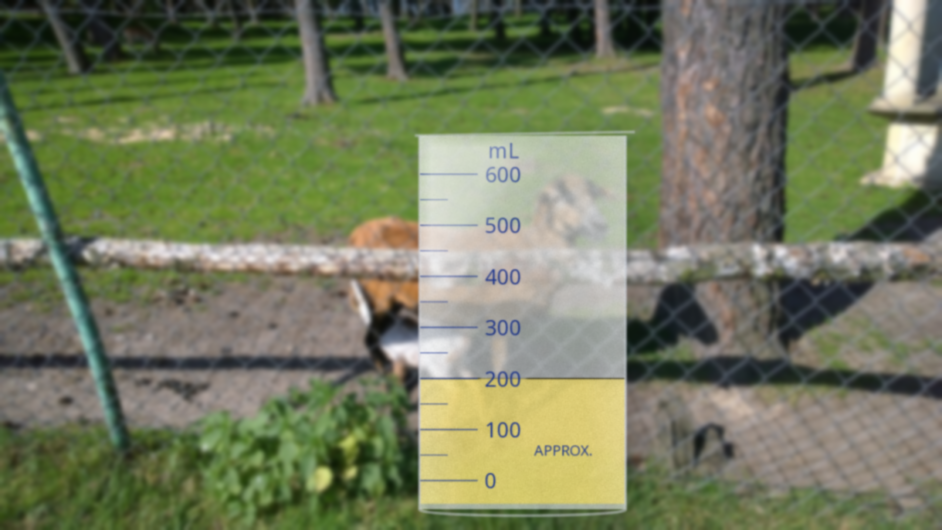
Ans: {"value": 200, "unit": "mL"}
